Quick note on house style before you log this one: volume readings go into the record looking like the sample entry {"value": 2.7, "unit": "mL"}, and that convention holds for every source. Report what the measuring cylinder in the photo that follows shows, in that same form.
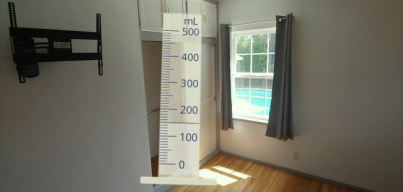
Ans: {"value": 150, "unit": "mL"}
